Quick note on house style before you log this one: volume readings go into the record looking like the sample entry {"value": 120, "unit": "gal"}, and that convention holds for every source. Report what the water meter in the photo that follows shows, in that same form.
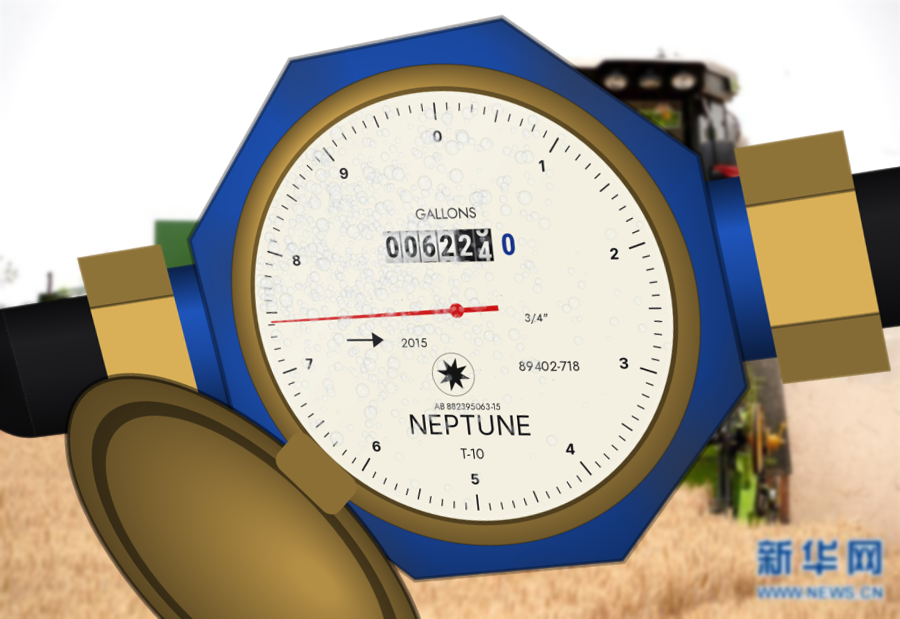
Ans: {"value": 62237.4, "unit": "gal"}
